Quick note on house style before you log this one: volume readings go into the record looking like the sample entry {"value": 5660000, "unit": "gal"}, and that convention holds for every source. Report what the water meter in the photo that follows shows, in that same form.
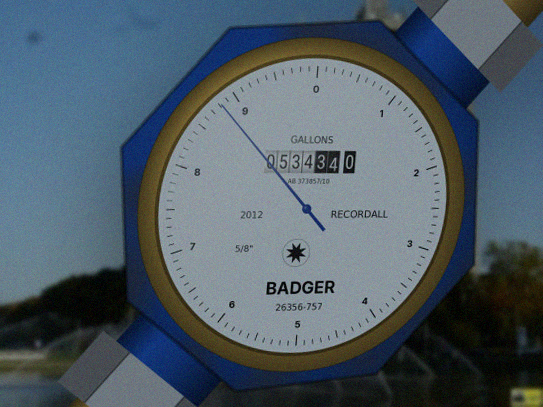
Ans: {"value": 534338.8, "unit": "gal"}
